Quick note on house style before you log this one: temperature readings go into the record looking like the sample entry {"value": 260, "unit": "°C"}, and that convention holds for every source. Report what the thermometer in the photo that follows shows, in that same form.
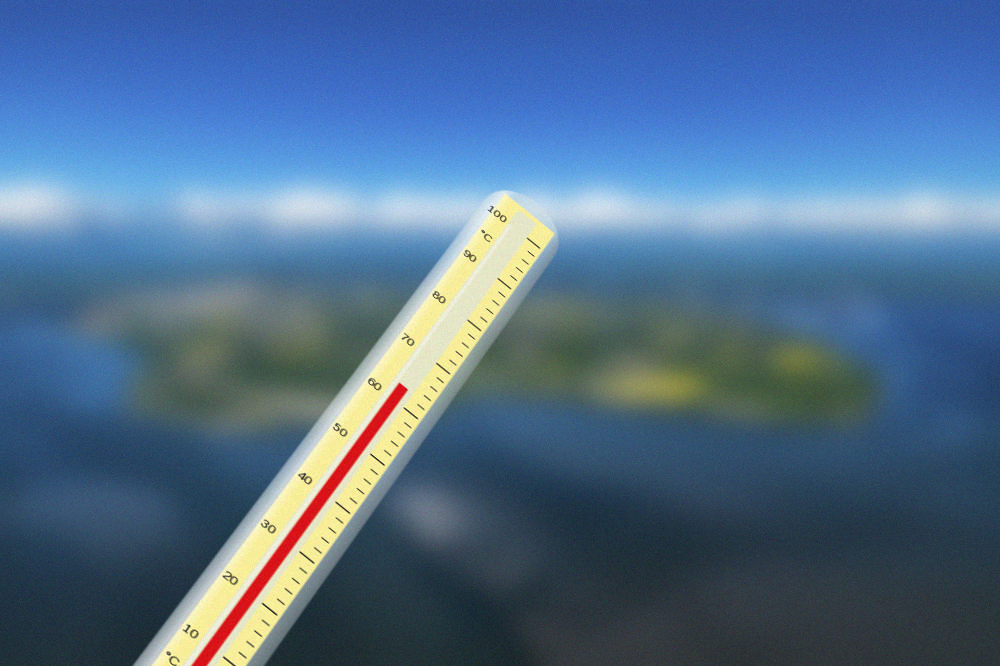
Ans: {"value": 63, "unit": "°C"}
